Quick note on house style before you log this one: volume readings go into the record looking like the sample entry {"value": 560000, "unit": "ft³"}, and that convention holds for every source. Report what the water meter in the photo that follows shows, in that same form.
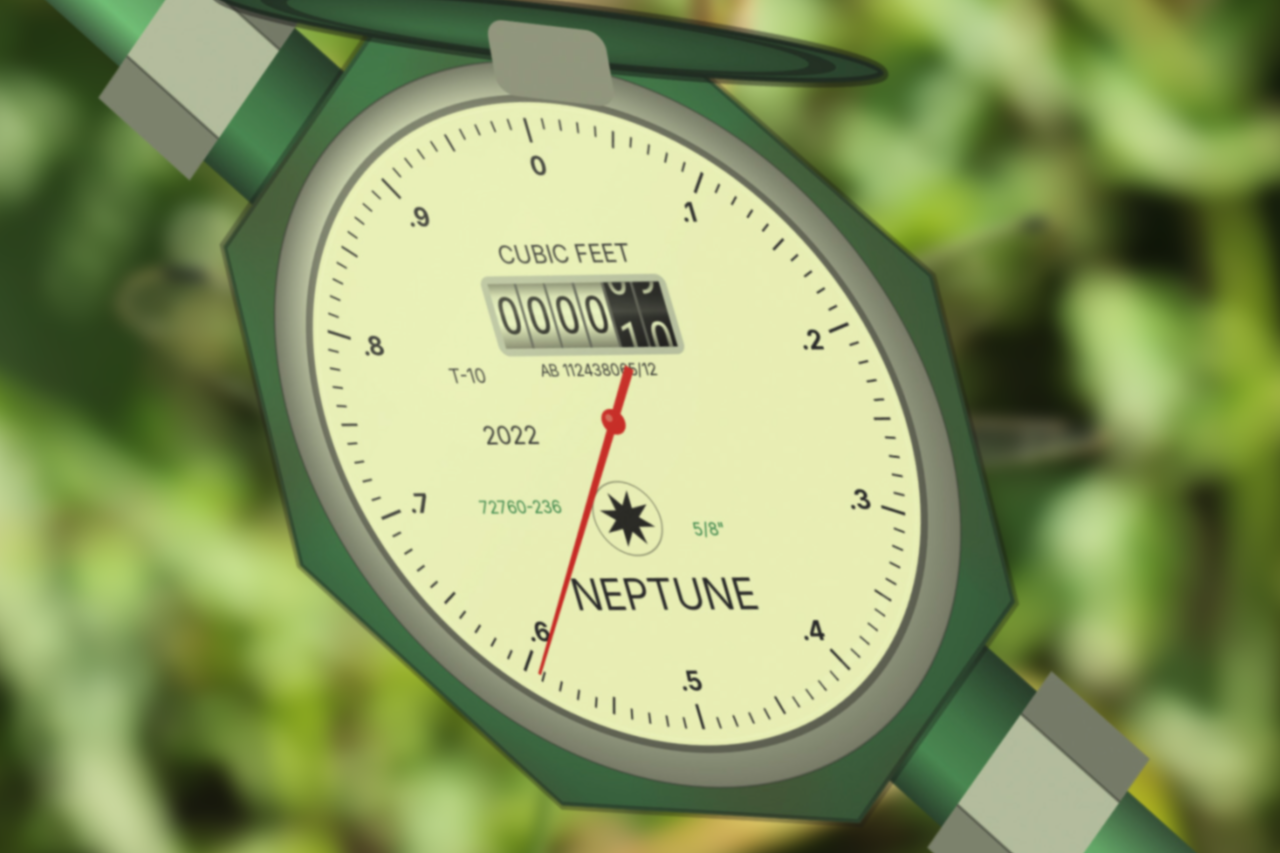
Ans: {"value": 9.59, "unit": "ft³"}
